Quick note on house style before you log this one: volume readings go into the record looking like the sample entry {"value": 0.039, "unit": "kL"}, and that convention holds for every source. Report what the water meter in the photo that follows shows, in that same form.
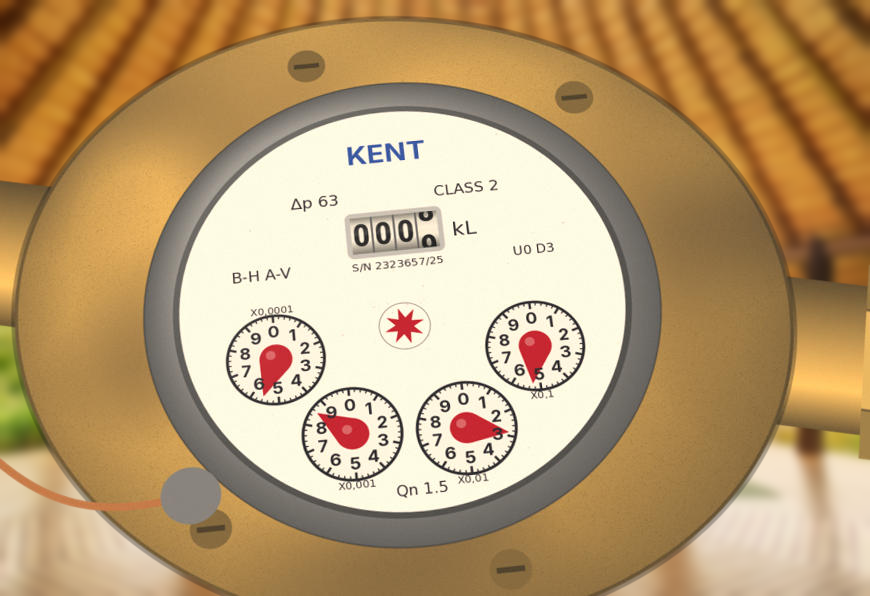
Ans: {"value": 8.5285, "unit": "kL"}
